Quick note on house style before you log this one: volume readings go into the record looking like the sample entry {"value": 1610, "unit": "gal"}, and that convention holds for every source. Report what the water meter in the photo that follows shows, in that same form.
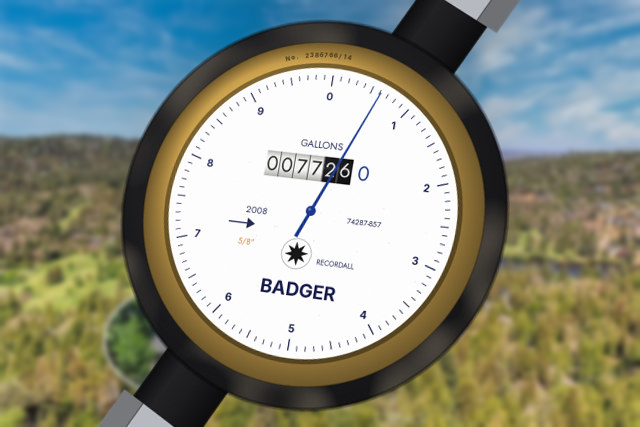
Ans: {"value": 77260.6, "unit": "gal"}
